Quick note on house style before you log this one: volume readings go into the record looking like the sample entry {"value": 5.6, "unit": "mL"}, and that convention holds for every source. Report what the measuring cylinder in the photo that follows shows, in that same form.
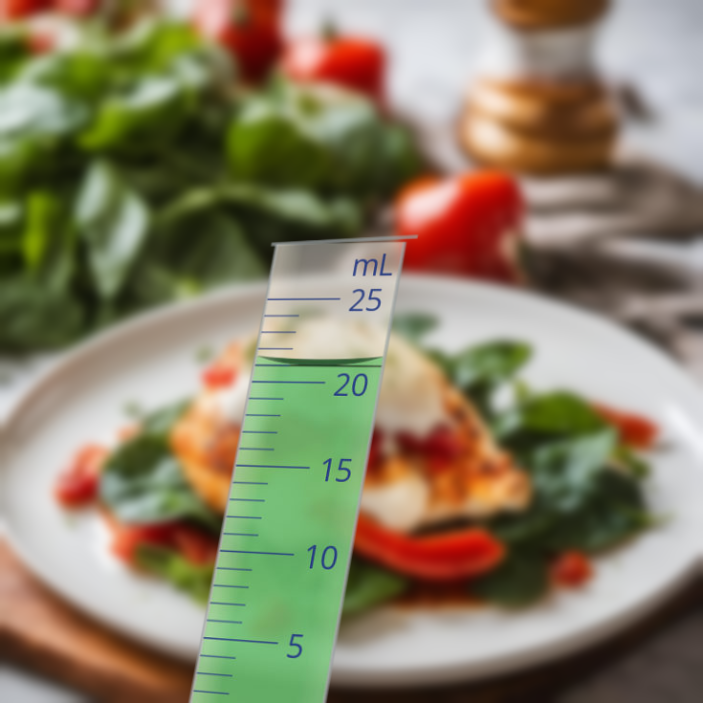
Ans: {"value": 21, "unit": "mL"}
